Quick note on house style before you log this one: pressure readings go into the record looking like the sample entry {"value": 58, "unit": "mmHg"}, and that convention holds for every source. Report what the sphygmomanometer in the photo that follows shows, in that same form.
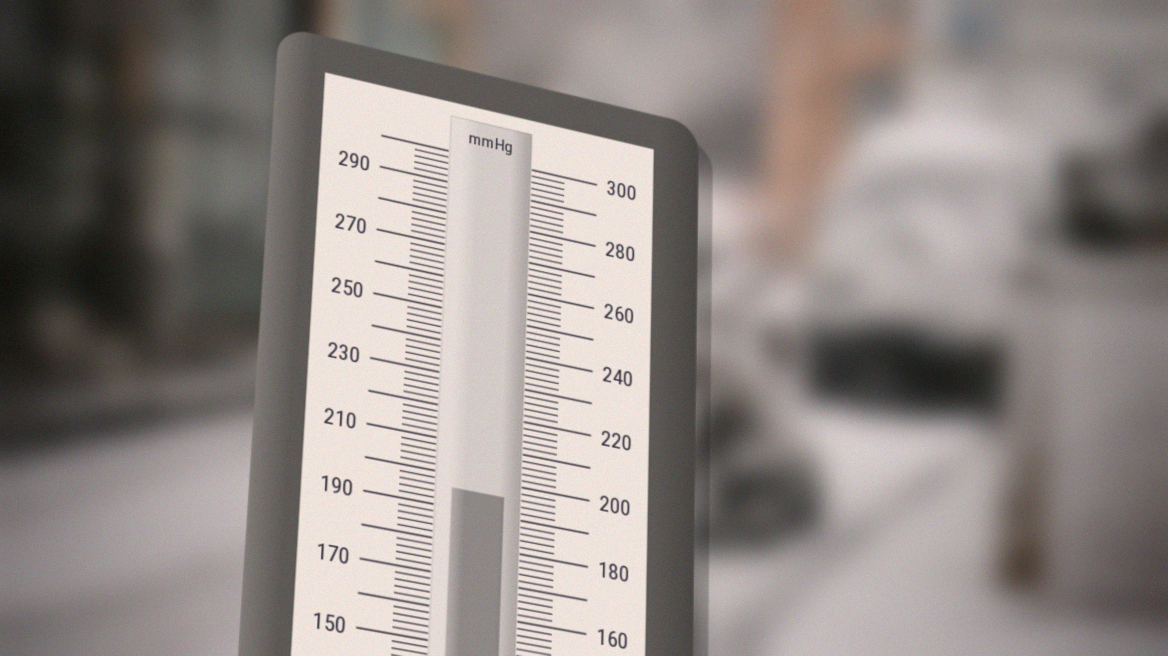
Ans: {"value": 196, "unit": "mmHg"}
